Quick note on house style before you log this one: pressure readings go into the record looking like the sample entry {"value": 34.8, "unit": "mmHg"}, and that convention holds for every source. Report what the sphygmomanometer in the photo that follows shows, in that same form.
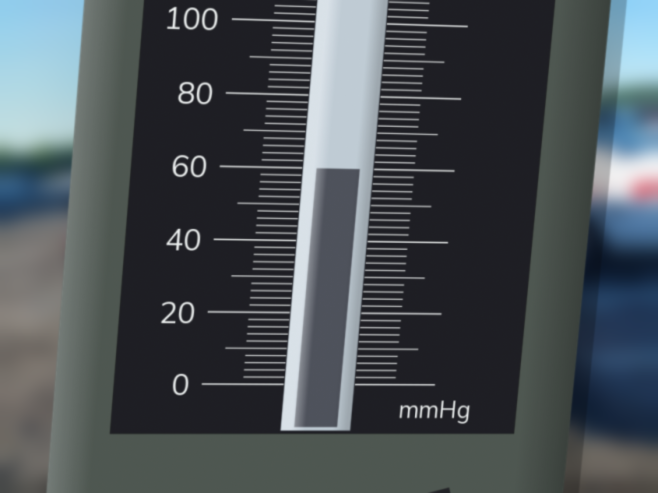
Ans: {"value": 60, "unit": "mmHg"}
